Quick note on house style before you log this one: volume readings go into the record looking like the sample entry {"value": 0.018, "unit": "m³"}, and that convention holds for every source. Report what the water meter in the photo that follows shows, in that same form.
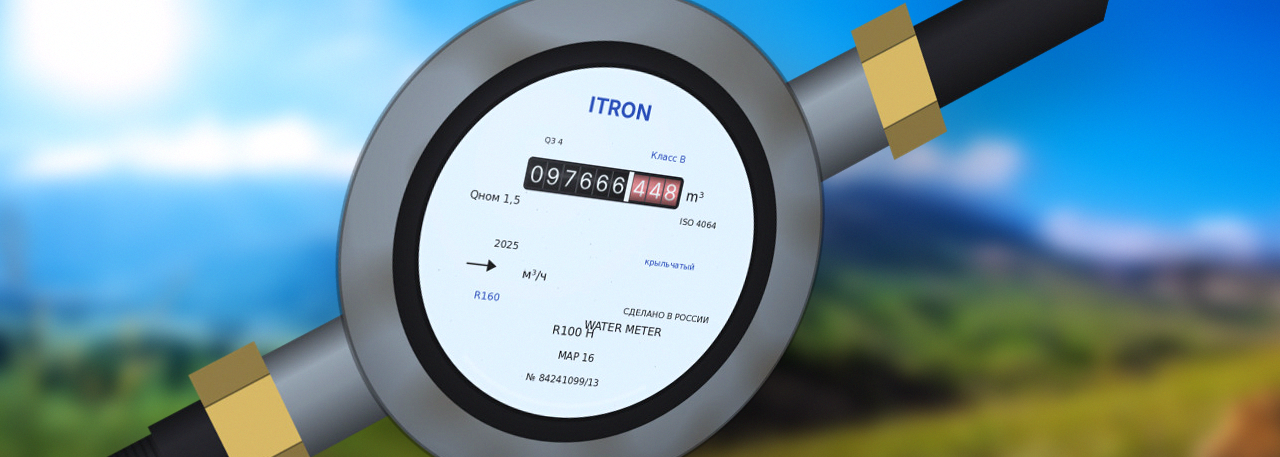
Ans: {"value": 97666.448, "unit": "m³"}
